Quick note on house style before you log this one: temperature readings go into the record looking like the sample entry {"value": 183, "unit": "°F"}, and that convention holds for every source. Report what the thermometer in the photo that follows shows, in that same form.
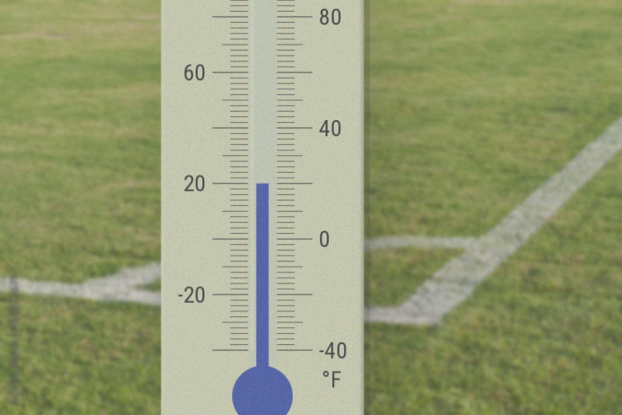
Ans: {"value": 20, "unit": "°F"}
